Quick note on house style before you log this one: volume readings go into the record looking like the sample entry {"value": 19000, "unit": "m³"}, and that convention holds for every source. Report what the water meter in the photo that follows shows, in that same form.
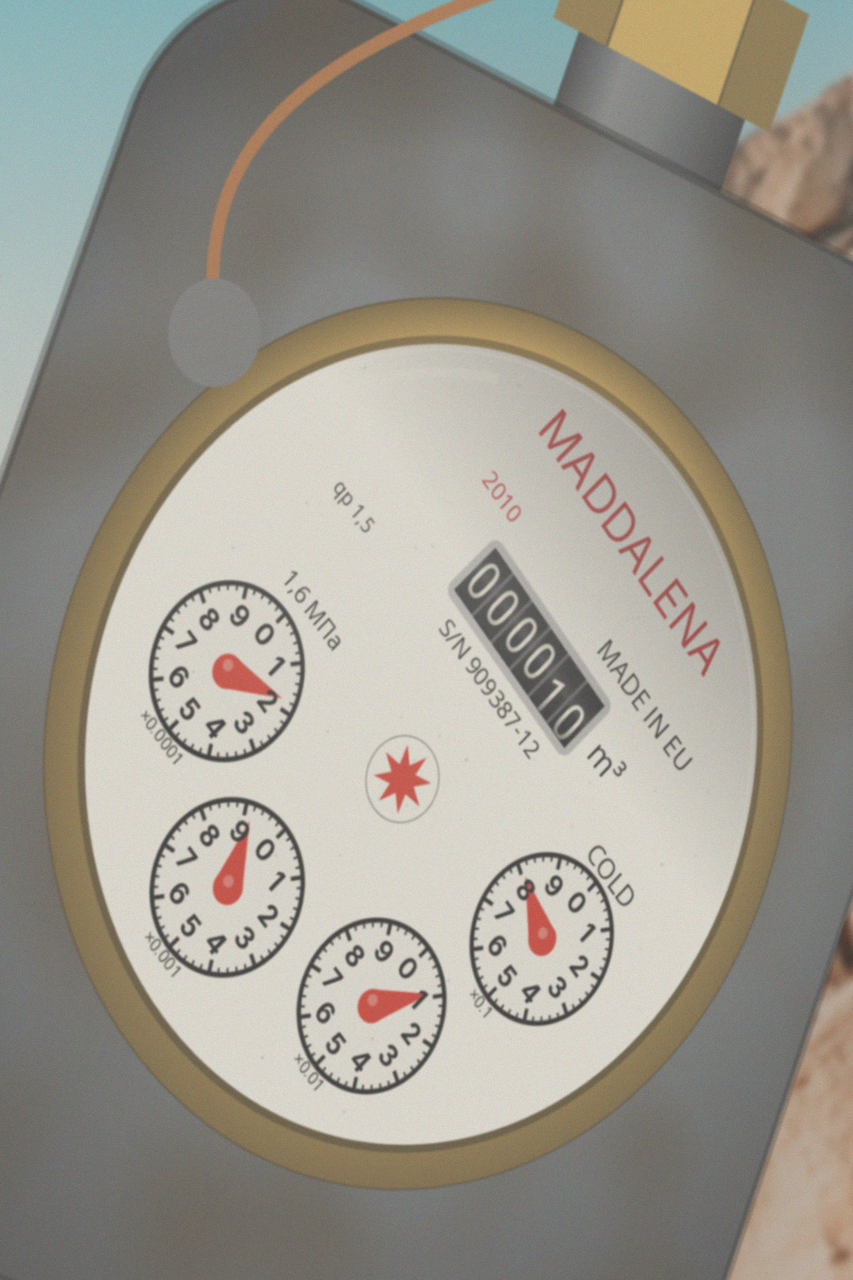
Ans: {"value": 9.8091, "unit": "m³"}
